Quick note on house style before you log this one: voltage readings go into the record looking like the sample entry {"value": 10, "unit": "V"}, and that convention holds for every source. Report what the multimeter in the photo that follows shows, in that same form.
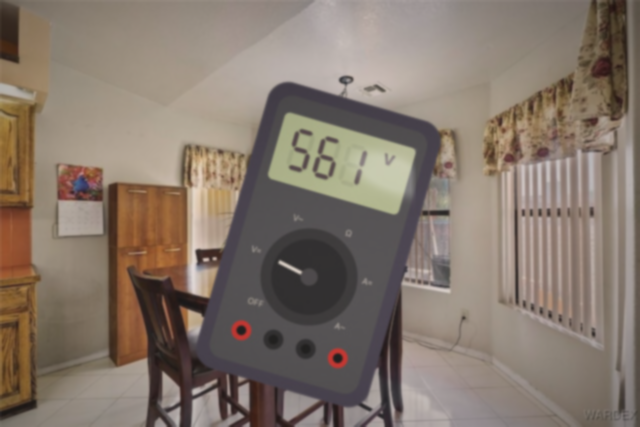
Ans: {"value": 561, "unit": "V"}
